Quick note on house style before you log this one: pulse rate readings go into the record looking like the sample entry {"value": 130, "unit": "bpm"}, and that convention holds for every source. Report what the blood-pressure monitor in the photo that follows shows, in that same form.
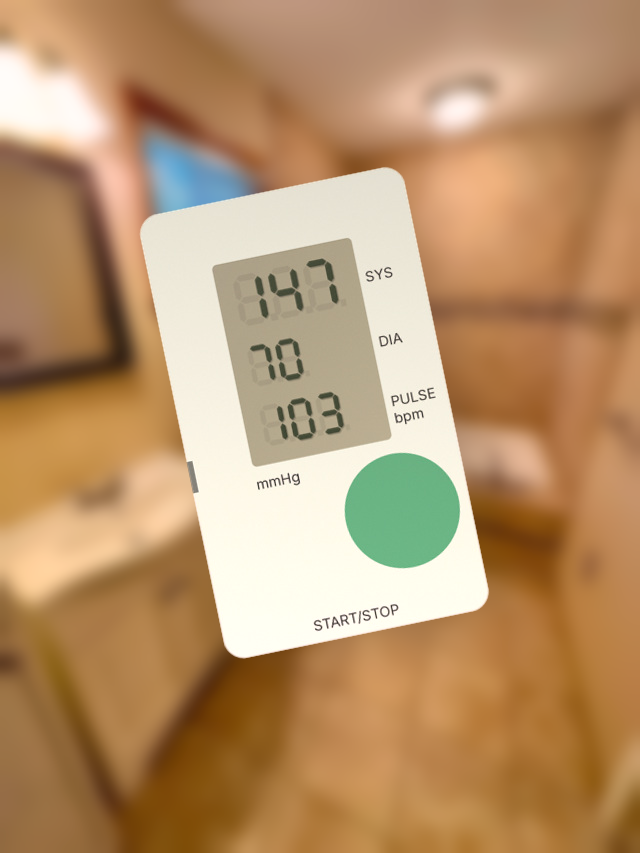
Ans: {"value": 103, "unit": "bpm"}
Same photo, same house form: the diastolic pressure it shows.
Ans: {"value": 70, "unit": "mmHg"}
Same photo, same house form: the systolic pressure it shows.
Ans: {"value": 147, "unit": "mmHg"}
